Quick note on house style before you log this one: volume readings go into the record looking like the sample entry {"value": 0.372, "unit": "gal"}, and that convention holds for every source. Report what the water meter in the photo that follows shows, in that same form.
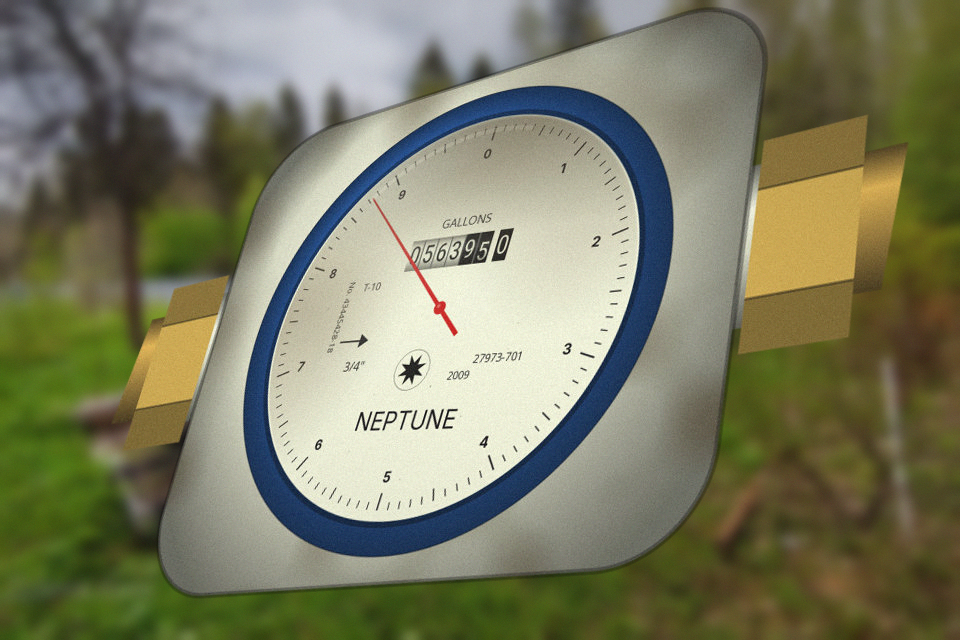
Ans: {"value": 563948.7, "unit": "gal"}
